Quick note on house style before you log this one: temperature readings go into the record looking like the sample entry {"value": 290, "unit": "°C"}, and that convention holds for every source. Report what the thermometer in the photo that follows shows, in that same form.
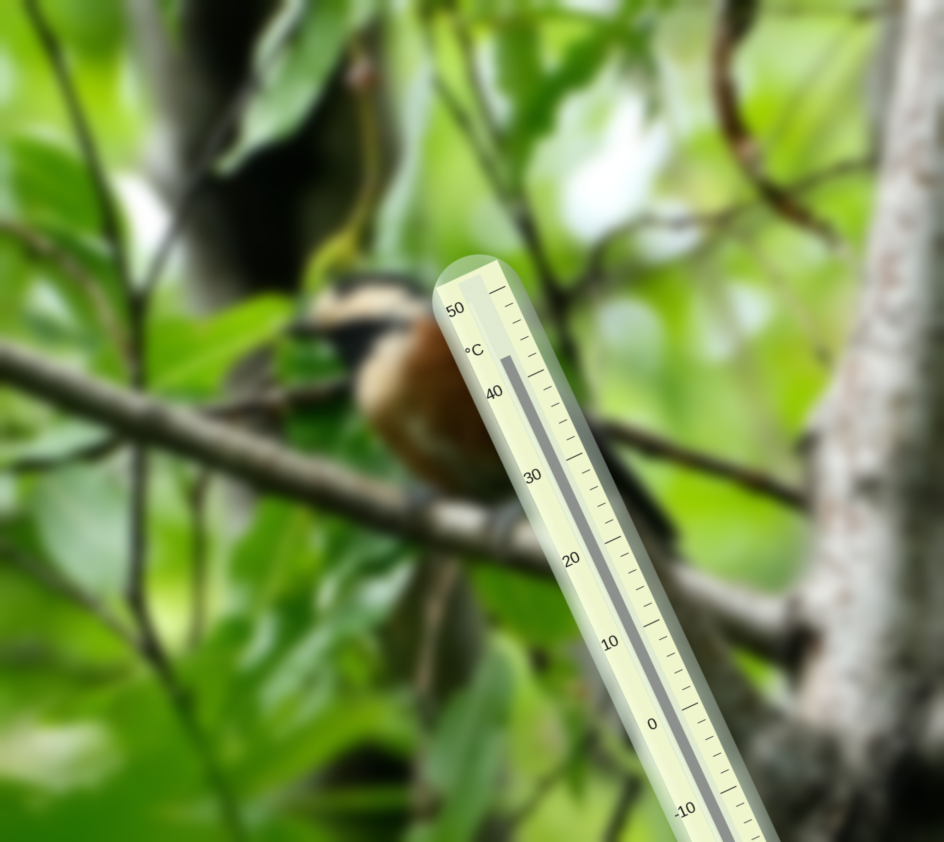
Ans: {"value": 43, "unit": "°C"}
